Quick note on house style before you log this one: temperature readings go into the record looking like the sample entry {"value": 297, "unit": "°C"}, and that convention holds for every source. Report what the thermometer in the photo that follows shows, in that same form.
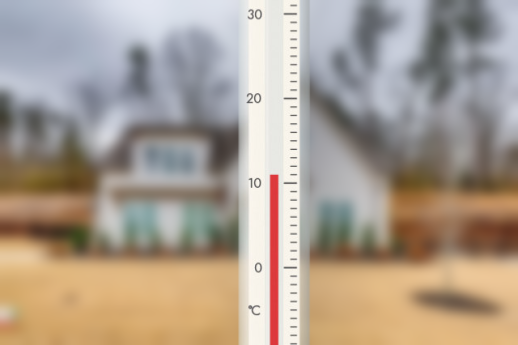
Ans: {"value": 11, "unit": "°C"}
